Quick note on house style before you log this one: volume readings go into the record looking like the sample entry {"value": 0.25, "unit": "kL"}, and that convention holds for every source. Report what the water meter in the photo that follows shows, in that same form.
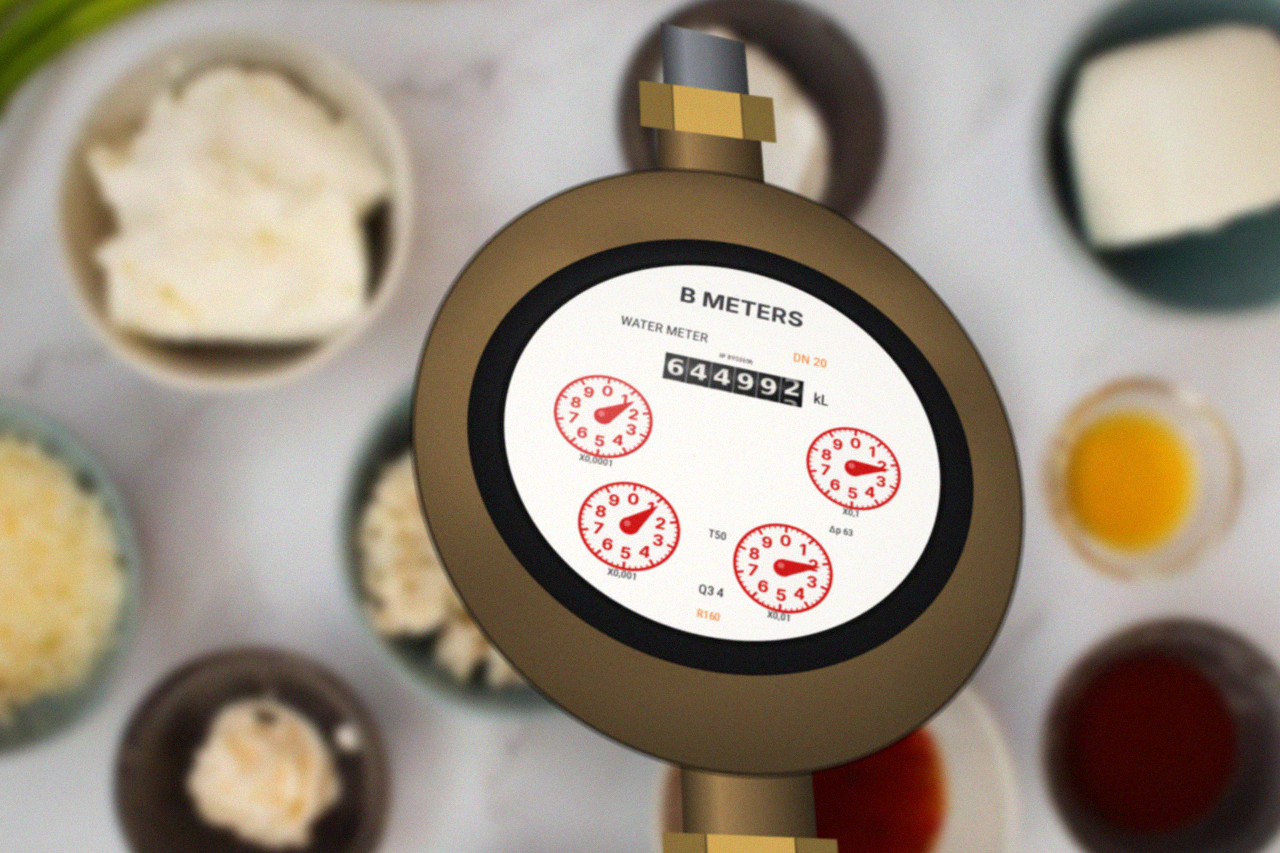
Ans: {"value": 644992.2211, "unit": "kL"}
